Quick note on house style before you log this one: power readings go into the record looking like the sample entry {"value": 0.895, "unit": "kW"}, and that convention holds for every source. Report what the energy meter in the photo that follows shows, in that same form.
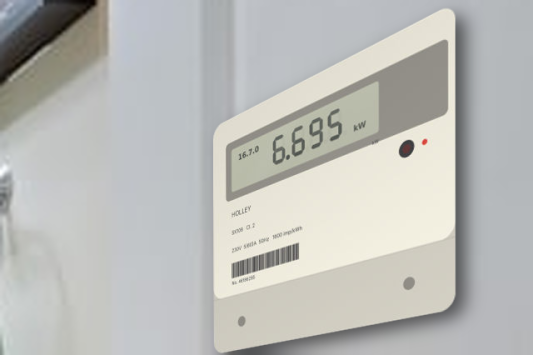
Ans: {"value": 6.695, "unit": "kW"}
